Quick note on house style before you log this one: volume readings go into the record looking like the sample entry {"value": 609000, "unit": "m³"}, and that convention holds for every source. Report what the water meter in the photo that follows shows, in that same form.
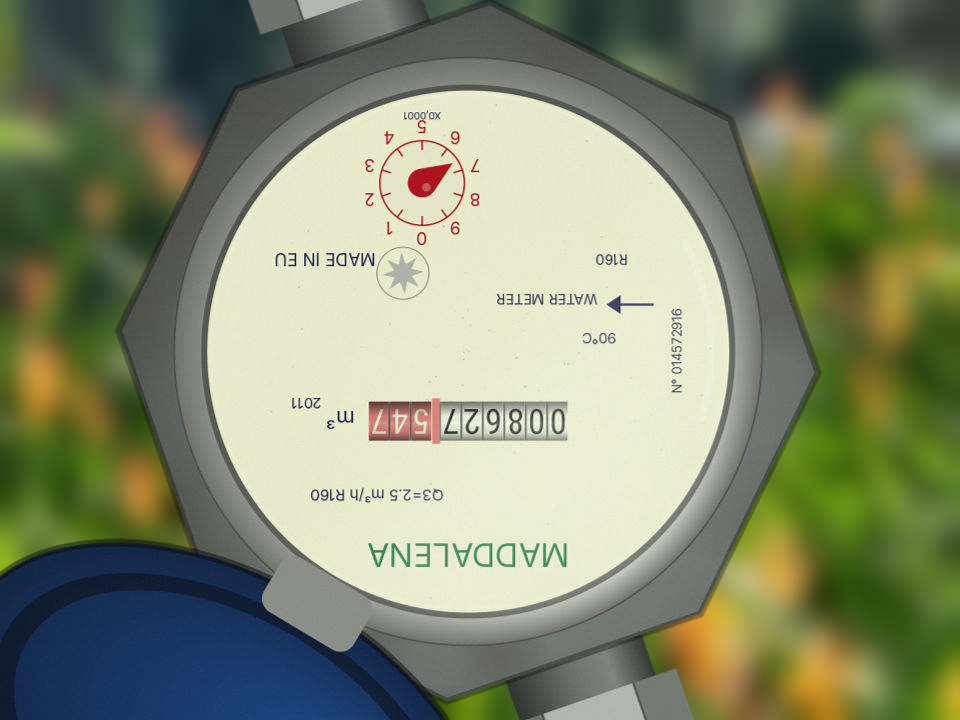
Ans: {"value": 8627.5476, "unit": "m³"}
